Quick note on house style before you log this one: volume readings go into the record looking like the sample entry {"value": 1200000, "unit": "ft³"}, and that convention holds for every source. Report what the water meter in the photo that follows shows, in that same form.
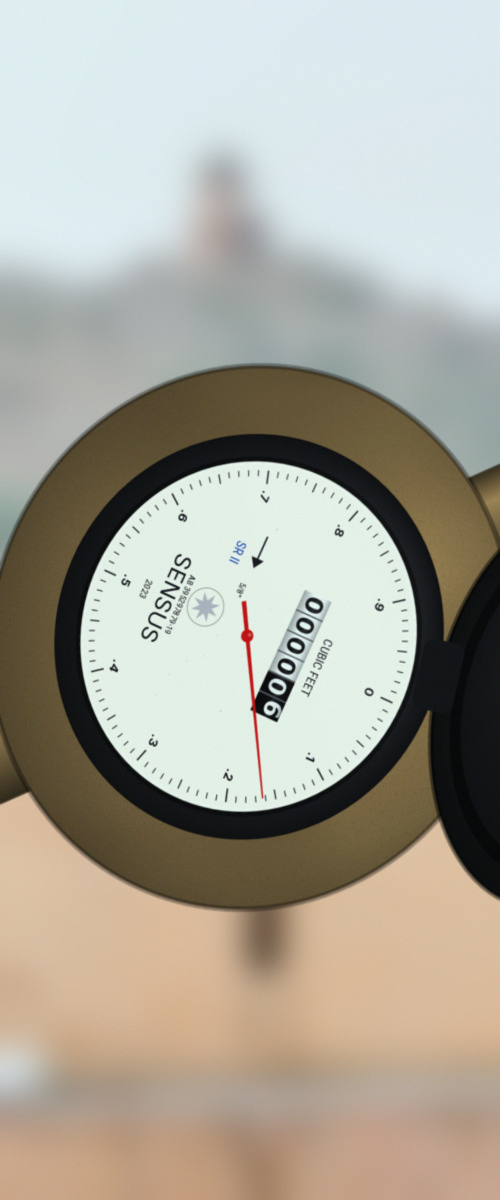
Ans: {"value": 6.16, "unit": "ft³"}
